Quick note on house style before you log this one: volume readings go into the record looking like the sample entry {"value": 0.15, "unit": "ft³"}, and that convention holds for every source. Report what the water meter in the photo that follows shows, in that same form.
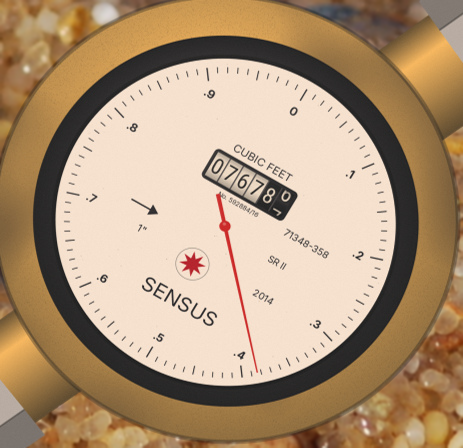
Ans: {"value": 76786.38, "unit": "ft³"}
